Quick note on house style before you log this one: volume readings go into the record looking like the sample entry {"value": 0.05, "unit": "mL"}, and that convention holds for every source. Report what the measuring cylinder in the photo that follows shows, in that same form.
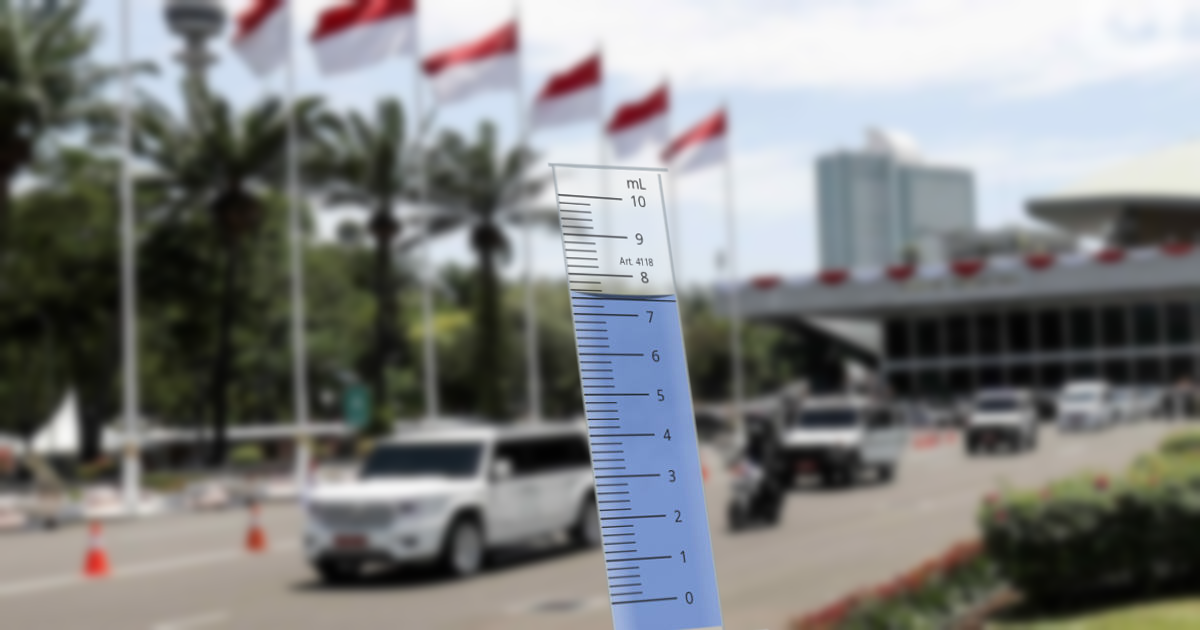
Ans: {"value": 7.4, "unit": "mL"}
